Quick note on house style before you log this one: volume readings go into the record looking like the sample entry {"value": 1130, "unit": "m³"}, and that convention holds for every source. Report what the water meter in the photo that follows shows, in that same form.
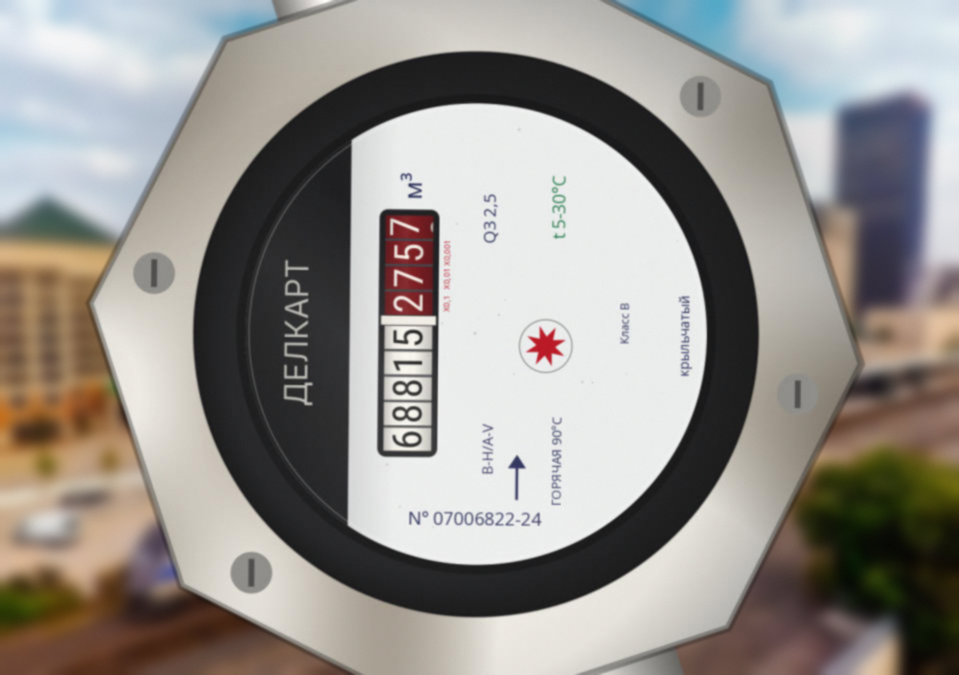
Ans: {"value": 68815.2757, "unit": "m³"}
